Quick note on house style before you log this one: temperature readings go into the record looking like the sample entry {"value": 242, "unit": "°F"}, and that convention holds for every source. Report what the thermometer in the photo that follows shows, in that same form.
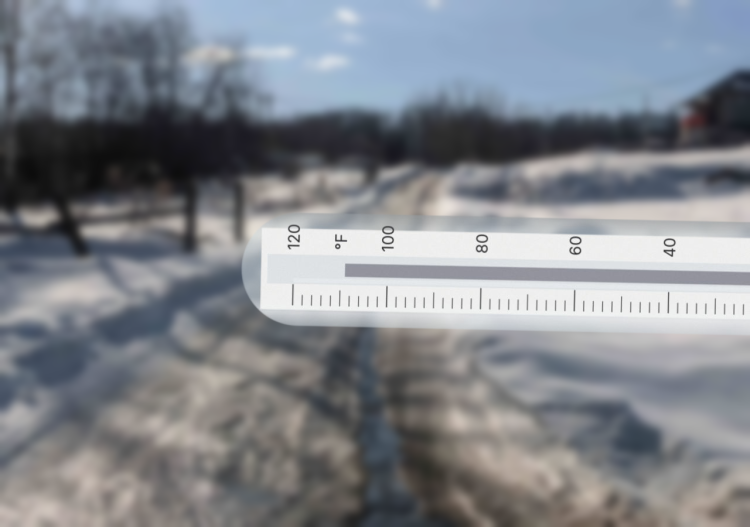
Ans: {"value": 109, "unit": "°F"}
